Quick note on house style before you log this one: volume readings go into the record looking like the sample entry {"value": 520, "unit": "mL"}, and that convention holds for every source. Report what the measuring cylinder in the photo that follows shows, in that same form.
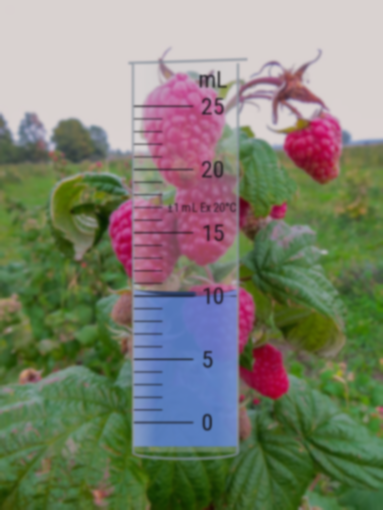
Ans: {"value": 10, "unit": "mL"}
